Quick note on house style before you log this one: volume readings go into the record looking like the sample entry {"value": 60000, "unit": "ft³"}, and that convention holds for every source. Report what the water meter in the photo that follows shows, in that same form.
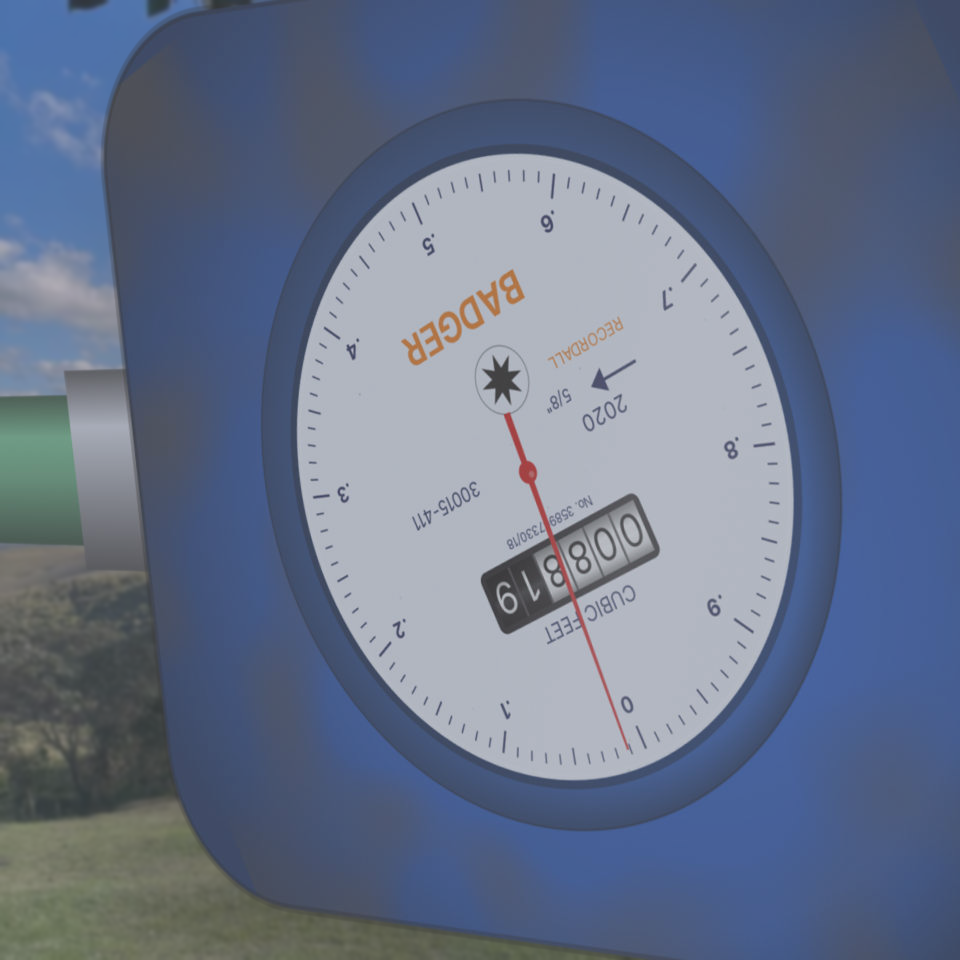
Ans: {"value": 8819.01, "unit": "ft³"}
